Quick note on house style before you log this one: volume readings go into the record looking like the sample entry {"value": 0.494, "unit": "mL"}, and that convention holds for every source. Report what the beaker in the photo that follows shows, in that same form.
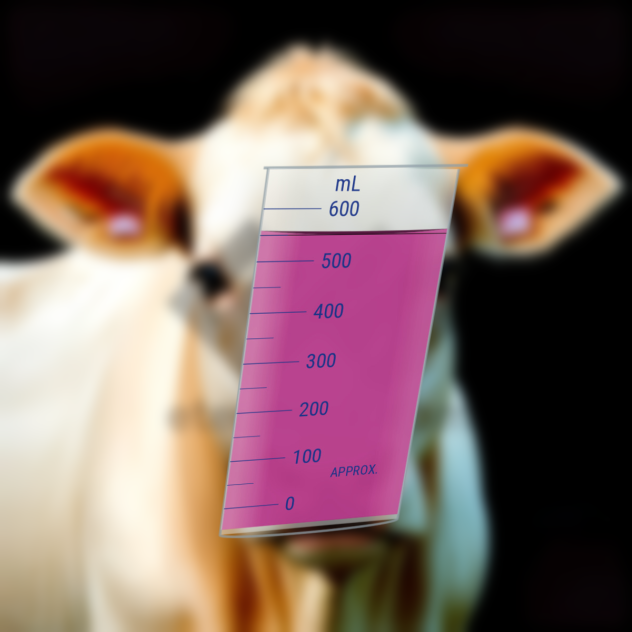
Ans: {"value": 550, "unit": "mL"}
